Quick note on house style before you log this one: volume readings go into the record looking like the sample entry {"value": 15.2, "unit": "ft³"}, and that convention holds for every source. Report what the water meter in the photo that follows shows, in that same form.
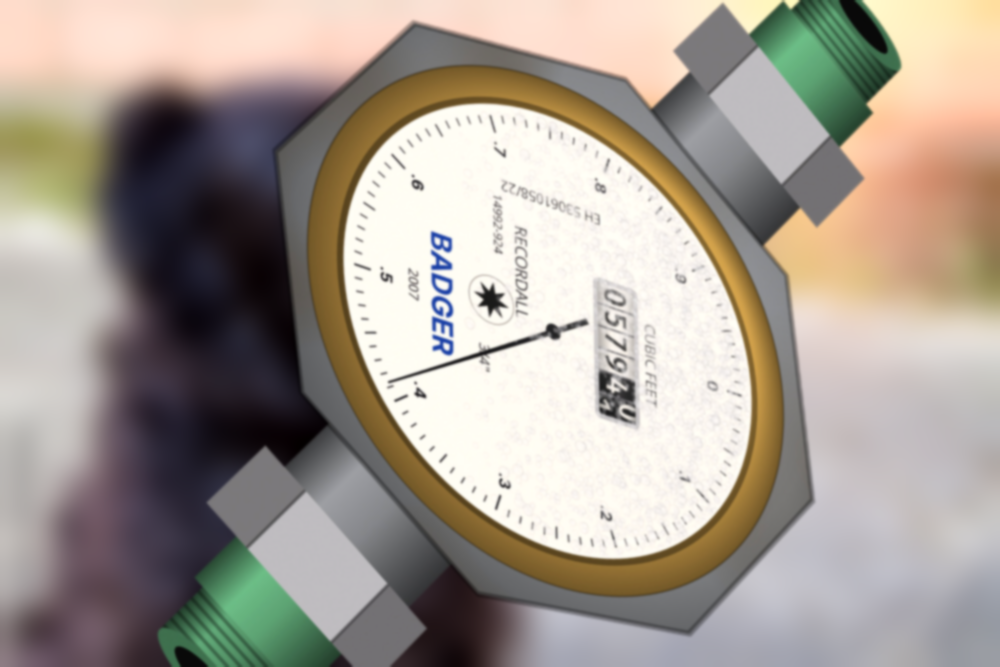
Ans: {"value": 57940.41, "unit": "ft³"}
